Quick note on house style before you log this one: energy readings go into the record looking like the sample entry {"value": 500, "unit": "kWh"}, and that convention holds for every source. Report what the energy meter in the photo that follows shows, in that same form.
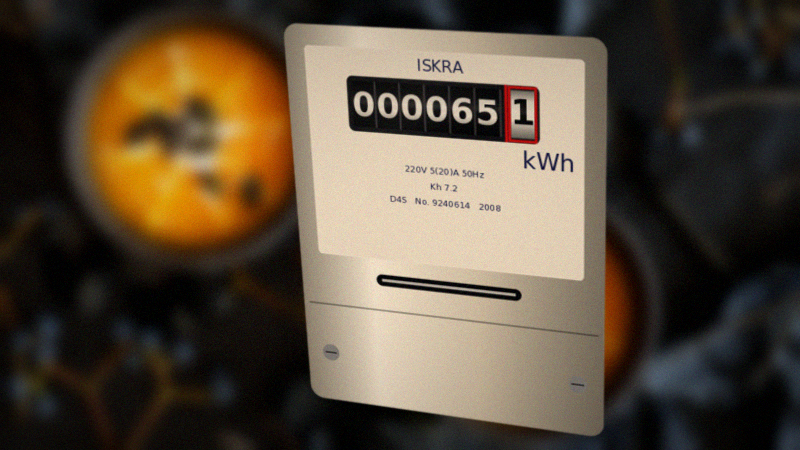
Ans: {"value": 65.1, "unit": "kWh"}
